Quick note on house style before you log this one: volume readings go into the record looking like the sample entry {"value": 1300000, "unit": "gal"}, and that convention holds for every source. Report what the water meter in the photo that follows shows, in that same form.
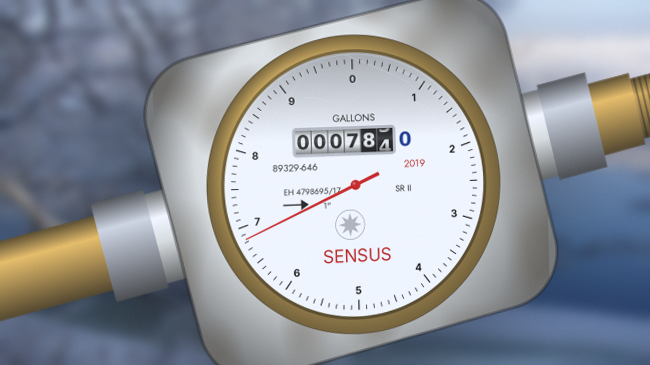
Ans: {"value": 7836.8, "unit": "gal"}
